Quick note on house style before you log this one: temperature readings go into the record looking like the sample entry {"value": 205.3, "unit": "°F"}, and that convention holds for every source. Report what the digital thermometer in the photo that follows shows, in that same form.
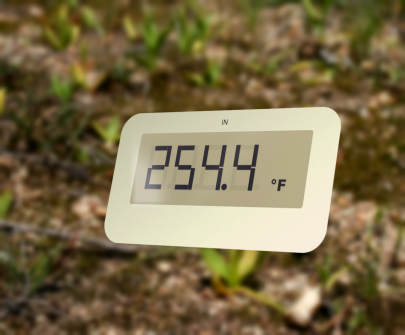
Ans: {"value": 254.4, "unit": "°F"}
